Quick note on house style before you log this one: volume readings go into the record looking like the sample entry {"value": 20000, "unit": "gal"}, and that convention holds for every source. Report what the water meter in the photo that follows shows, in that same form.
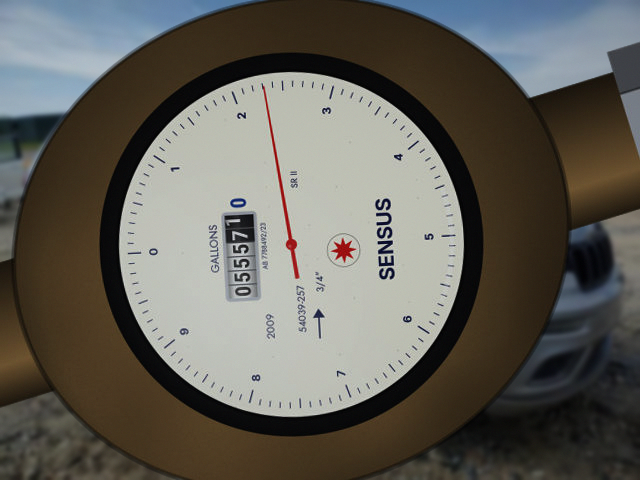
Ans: {"value": 555712.3, "unit": "gal"}
